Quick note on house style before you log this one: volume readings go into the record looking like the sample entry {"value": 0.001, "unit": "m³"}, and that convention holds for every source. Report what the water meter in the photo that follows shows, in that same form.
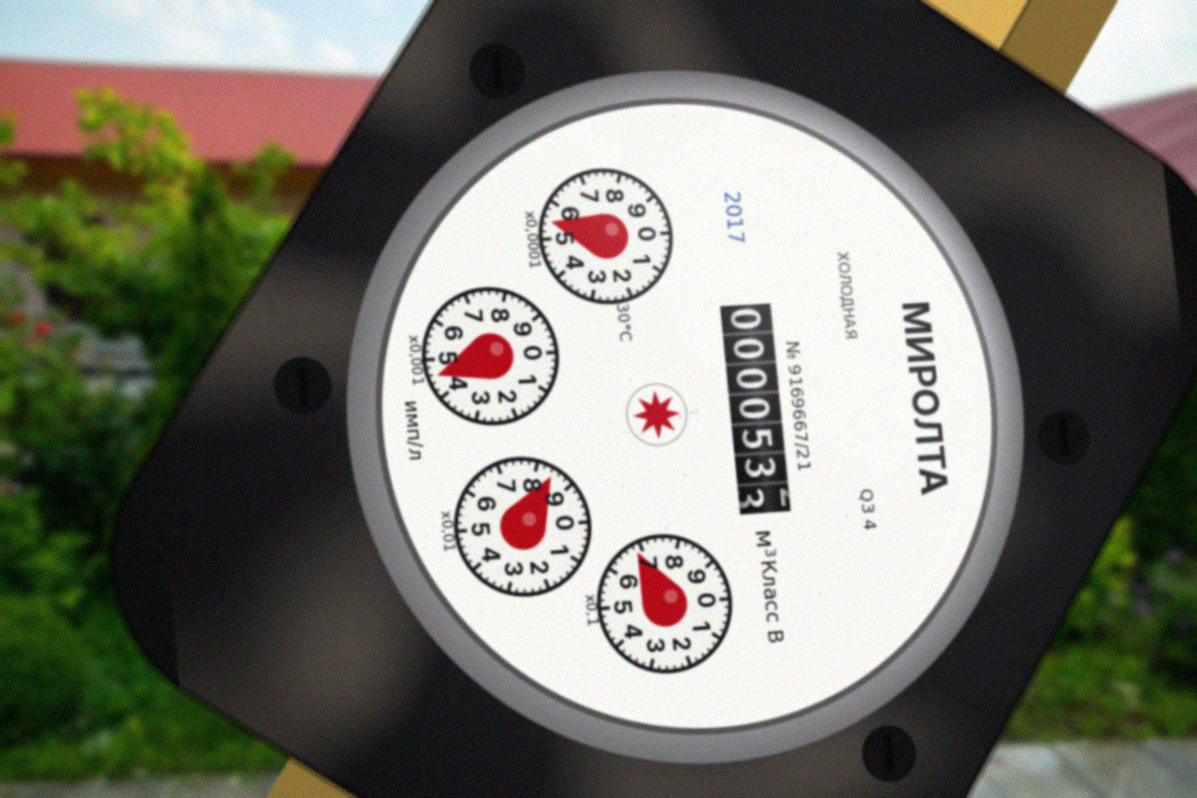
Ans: {"value": 532.6845, "unit": "m³"}
